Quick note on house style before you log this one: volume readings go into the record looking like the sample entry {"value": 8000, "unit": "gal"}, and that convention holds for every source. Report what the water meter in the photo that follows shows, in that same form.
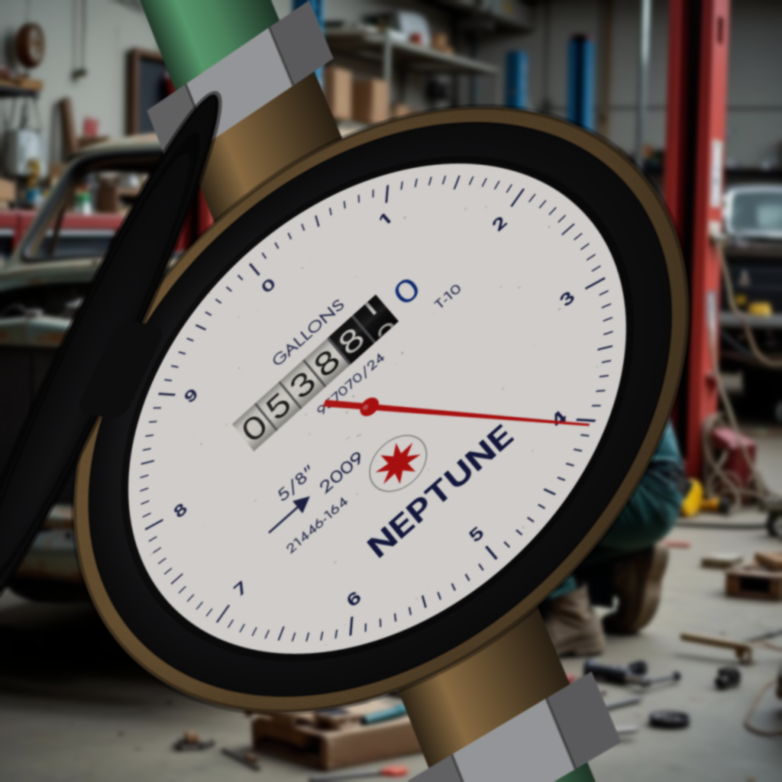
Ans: {"value": 538814.0, "unit": "gal"}
